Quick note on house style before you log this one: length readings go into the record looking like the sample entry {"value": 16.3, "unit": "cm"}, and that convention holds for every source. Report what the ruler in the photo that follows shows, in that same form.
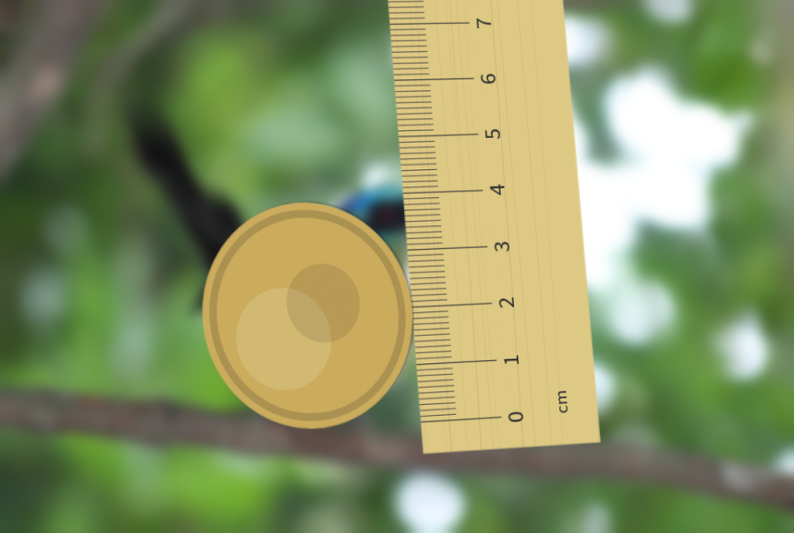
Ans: {"value": 3.9, "unit": "cm"}
